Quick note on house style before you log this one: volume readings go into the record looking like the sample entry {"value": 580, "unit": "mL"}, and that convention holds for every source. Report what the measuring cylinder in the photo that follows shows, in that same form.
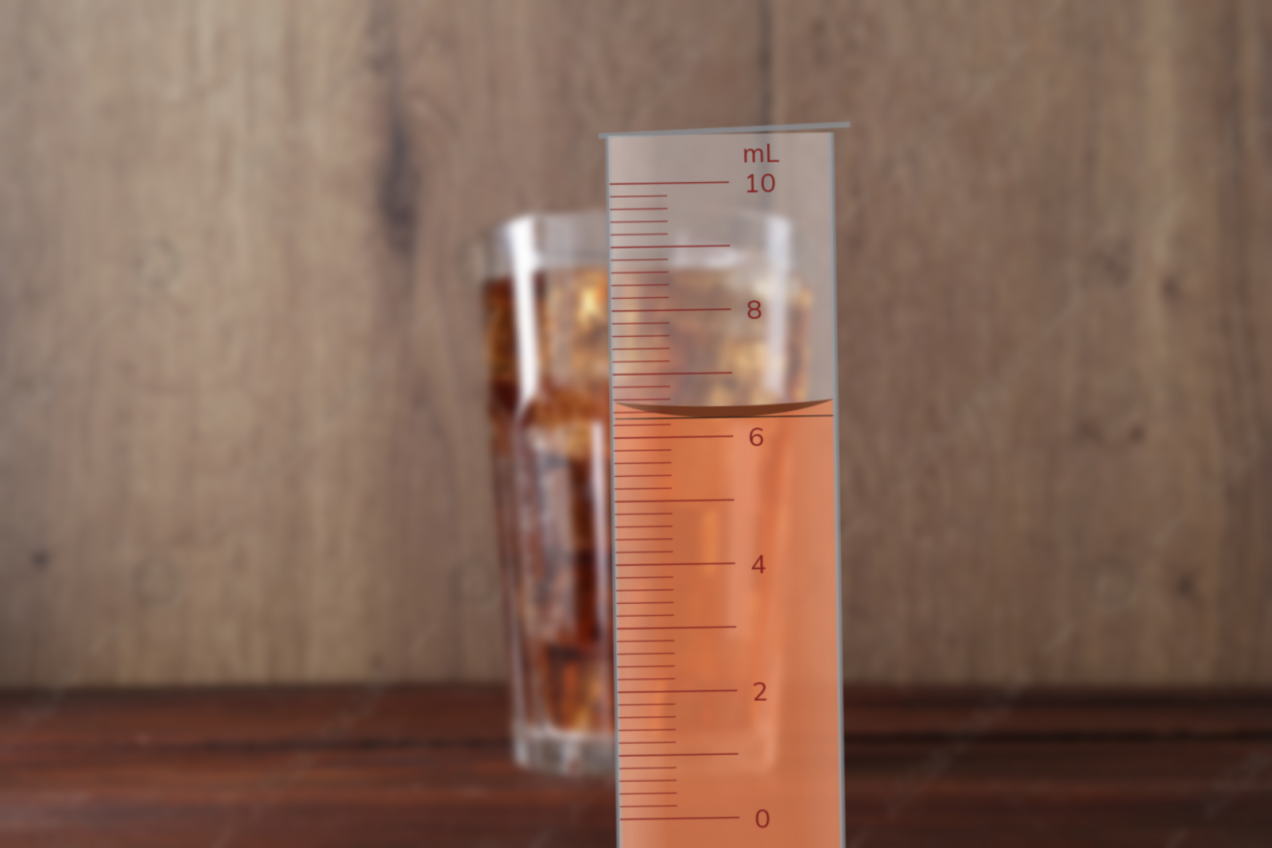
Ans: {"value": 6.3, "unit": "mL"}
